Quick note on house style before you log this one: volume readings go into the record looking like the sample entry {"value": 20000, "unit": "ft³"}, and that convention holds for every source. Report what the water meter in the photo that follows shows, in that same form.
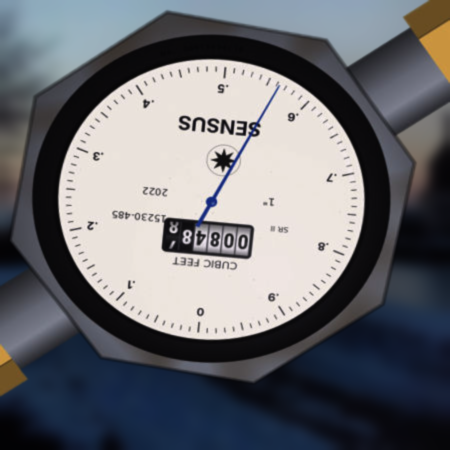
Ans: {"value": 8487.56, "unit": "ft³"}
